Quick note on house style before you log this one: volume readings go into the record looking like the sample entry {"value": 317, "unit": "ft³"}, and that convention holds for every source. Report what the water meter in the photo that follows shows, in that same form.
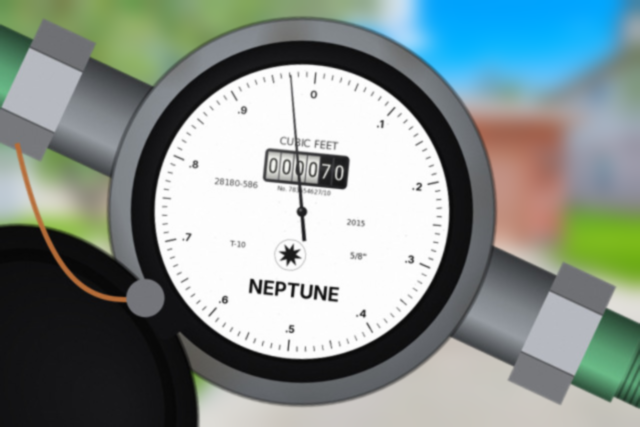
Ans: {"value": 69.97, "unit": "ft³"}
